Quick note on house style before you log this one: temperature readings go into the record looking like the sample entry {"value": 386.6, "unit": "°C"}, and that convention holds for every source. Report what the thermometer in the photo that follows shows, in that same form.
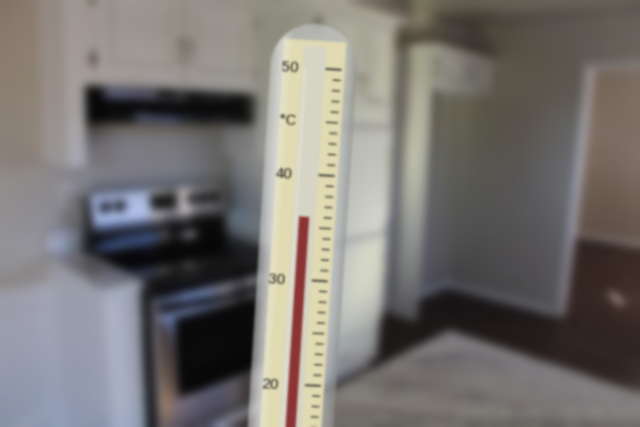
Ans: {"value": 36, "unit": "°C"}
